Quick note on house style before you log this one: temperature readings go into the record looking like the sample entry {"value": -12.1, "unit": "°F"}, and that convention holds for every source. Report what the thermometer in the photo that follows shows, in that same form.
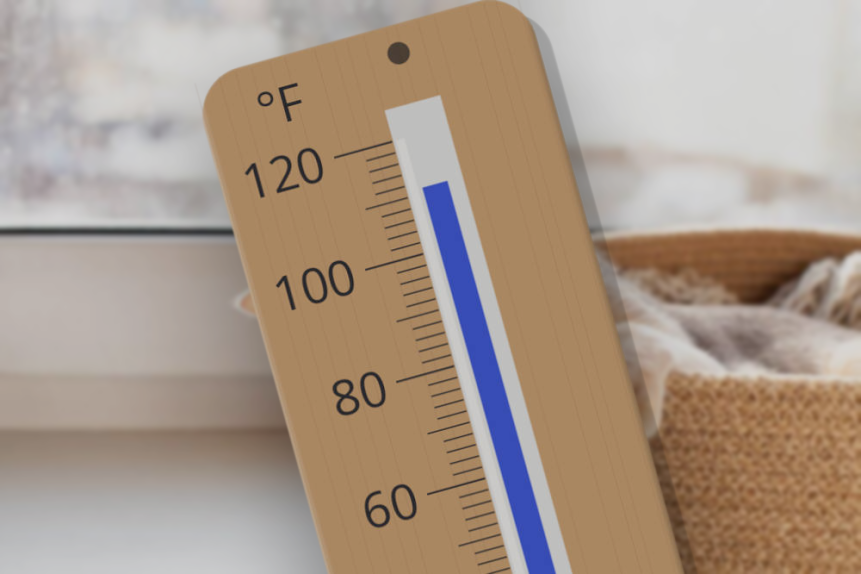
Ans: {"value": 111, "unit": "°F"}
